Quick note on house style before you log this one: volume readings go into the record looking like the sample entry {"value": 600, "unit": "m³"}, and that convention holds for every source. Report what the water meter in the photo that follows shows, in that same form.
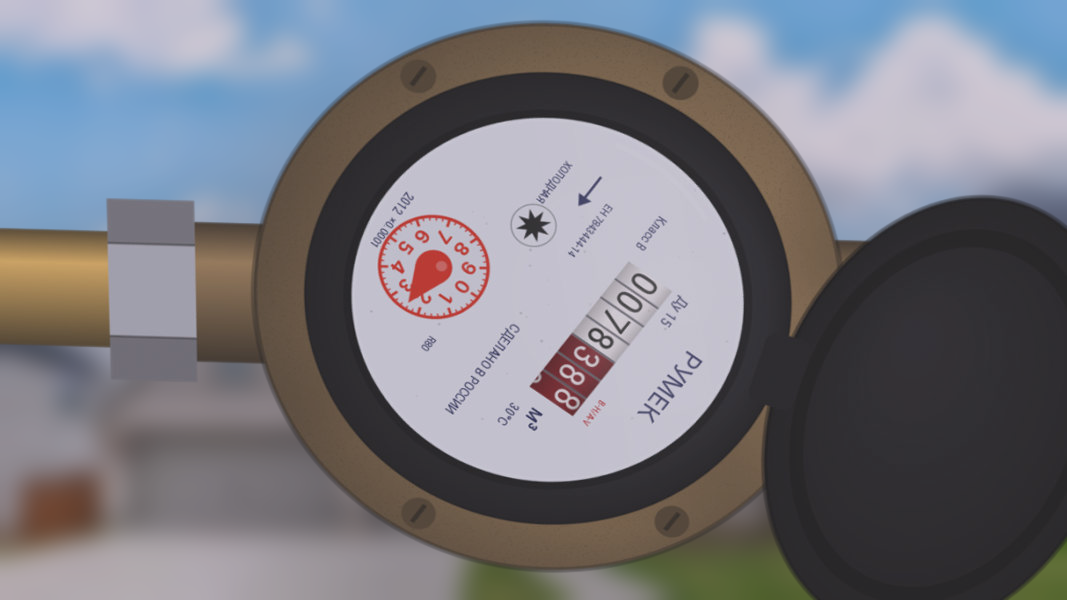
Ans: {"value": 78.3882, "unit": "m³"}
